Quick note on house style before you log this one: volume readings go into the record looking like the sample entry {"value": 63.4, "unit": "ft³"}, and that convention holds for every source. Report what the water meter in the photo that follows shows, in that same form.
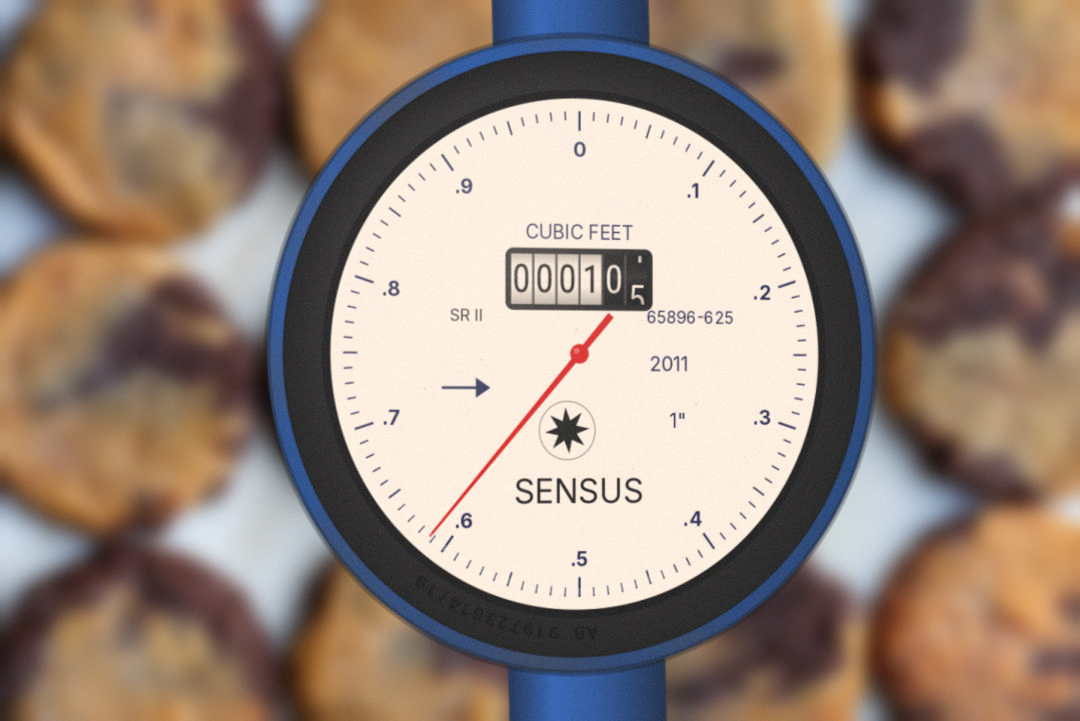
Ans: {"value": 104.61, "unit": "ft³"}
